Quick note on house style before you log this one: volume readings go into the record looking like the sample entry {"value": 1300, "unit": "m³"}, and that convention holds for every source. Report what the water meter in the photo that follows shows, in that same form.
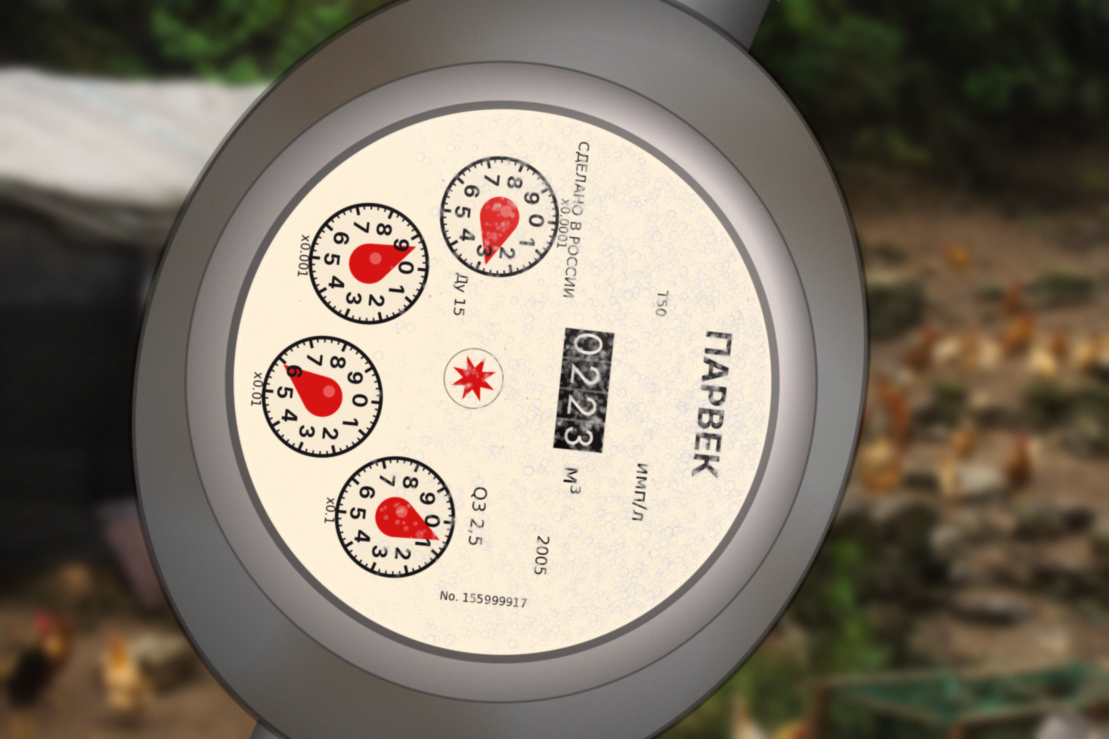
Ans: {"value": 223.0592, "unit": "m³"}
